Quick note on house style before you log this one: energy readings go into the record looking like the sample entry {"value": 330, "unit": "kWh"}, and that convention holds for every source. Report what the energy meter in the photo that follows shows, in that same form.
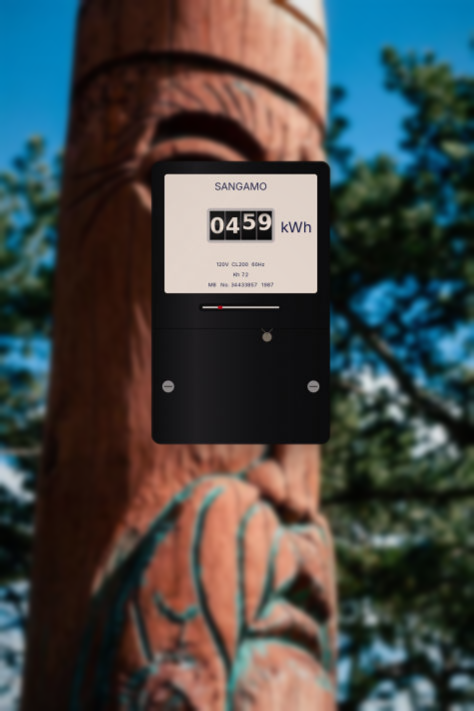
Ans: {"value": 459, "unit": "kWh"}
